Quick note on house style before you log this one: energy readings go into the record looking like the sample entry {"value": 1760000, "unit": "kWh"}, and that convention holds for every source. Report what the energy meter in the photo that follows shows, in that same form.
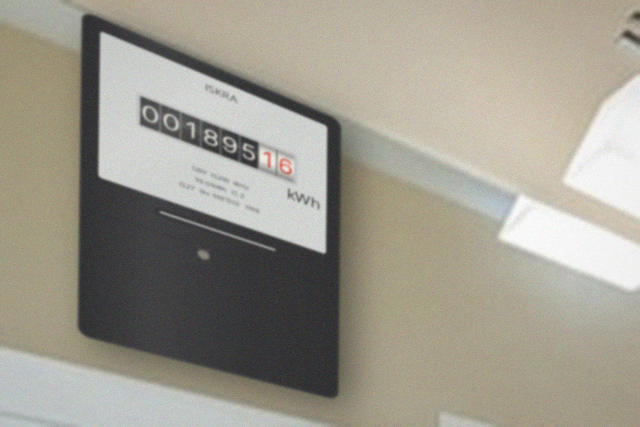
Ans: {"value": 1895.16, "unit": "kWh"}
